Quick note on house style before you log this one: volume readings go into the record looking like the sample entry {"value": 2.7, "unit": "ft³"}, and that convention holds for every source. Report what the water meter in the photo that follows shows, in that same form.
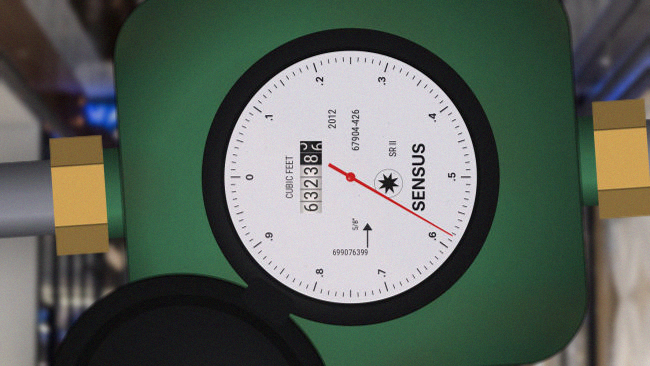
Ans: {"value": 632385.58, "unit": "ft³"}
